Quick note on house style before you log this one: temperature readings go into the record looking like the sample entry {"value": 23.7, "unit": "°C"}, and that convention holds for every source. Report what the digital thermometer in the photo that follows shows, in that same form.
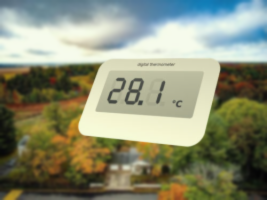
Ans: {"value": 28.1, "unit": "°C"}
